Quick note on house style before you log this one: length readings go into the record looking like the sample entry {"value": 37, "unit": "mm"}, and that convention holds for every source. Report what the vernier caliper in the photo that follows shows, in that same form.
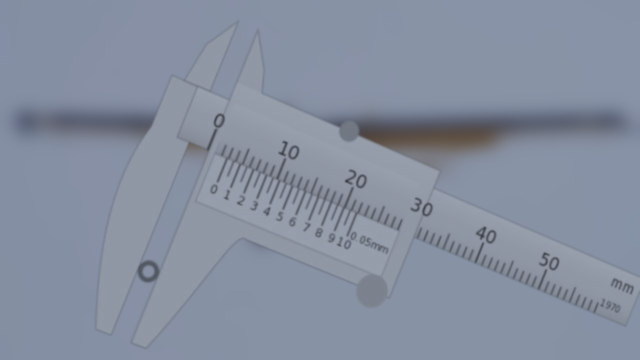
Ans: {"value": 2.8, "unit": "mm"}
